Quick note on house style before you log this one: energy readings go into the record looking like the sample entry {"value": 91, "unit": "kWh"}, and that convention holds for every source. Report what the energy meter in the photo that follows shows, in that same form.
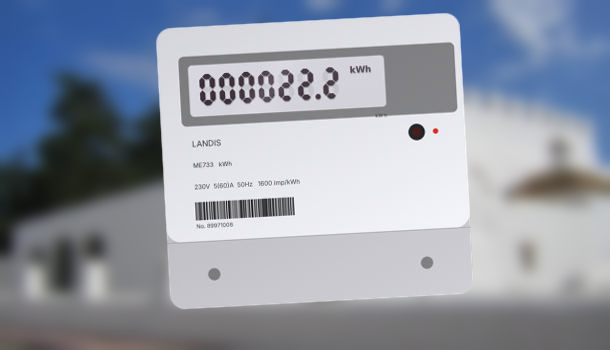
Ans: {"value": 22.2, "unit": "kWh"}
